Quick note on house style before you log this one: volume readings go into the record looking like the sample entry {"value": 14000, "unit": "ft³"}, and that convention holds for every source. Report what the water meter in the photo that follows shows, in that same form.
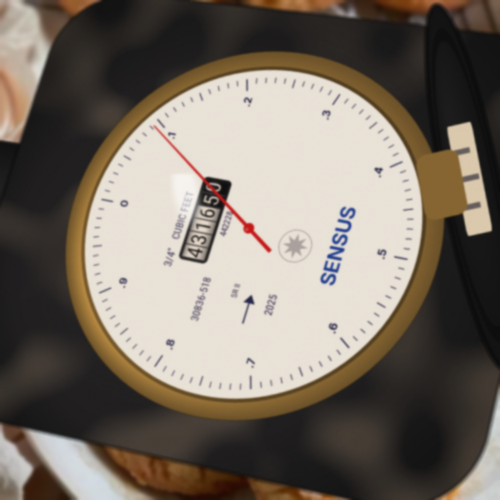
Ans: {"value": 431650.09, "unit": "ft³"}
